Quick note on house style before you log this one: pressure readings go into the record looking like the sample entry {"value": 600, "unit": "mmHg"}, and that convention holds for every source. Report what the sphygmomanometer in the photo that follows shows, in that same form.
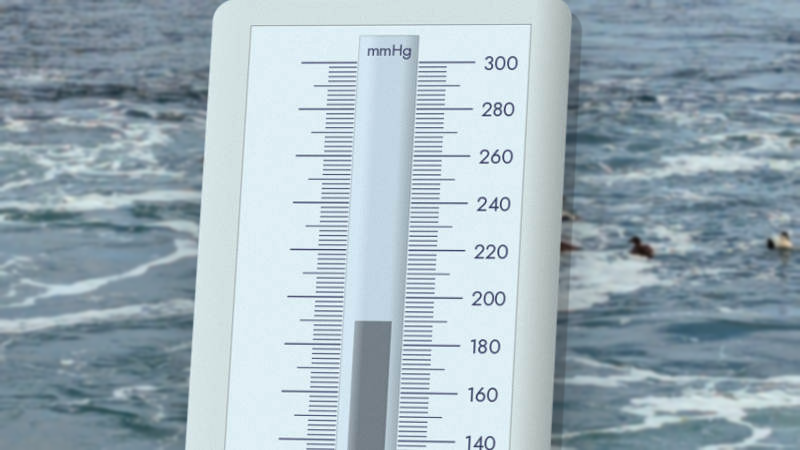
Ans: {"value": 190, "unit": "mmHg"}
